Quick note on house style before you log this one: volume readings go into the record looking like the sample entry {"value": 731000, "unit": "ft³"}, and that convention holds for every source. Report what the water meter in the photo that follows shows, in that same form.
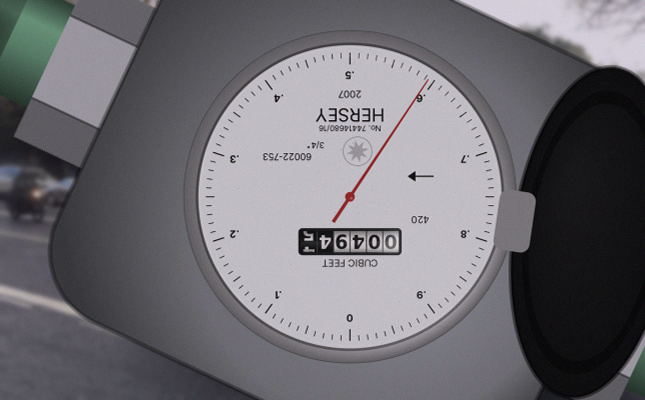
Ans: {"value": 4944.59, "unit": "ft³"}
